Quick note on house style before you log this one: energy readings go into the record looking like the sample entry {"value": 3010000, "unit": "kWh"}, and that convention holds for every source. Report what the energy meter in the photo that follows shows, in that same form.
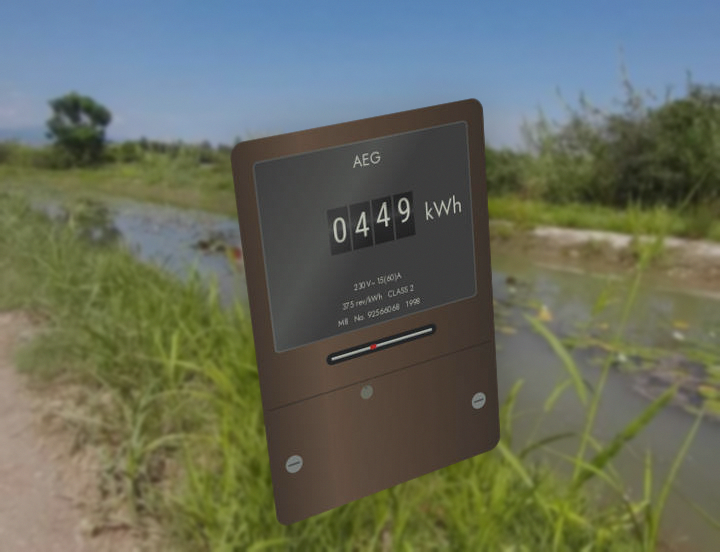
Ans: {"value": 449, "unit": "kWh"}
